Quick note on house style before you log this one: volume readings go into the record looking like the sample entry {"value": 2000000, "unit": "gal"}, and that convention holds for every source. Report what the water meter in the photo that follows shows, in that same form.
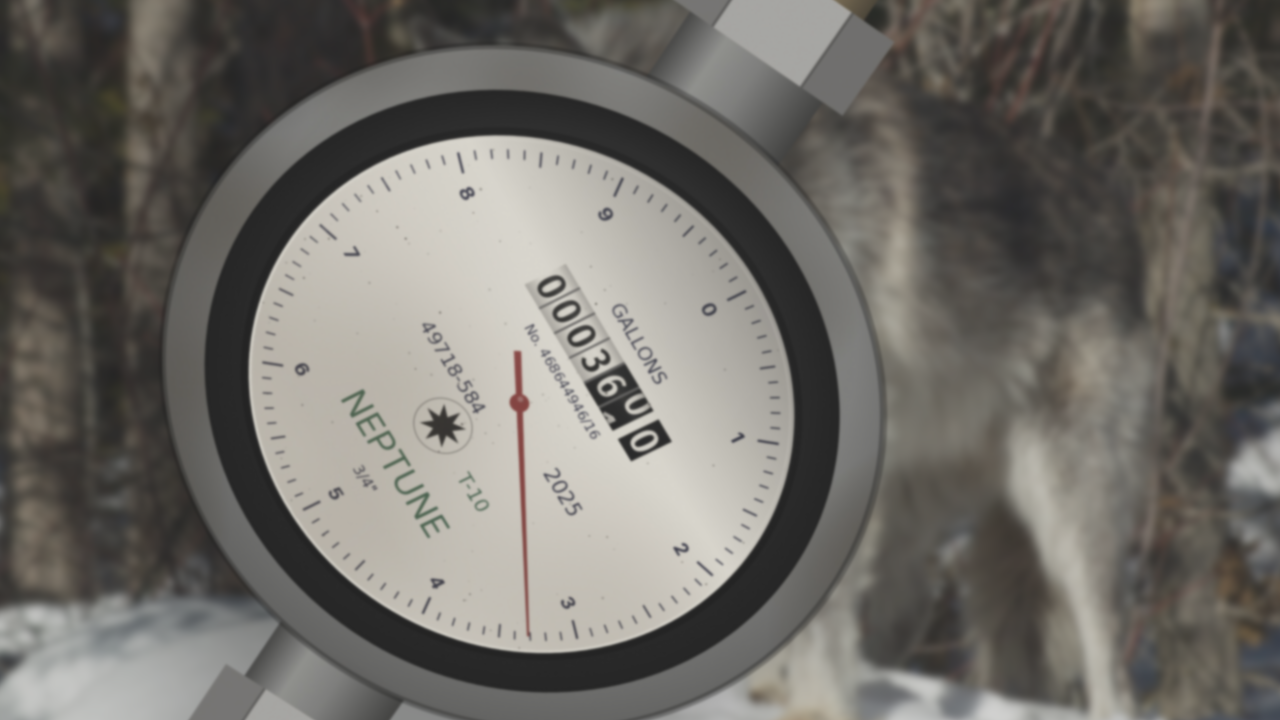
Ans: {"value": 3603.3, "unit": "gal"}
